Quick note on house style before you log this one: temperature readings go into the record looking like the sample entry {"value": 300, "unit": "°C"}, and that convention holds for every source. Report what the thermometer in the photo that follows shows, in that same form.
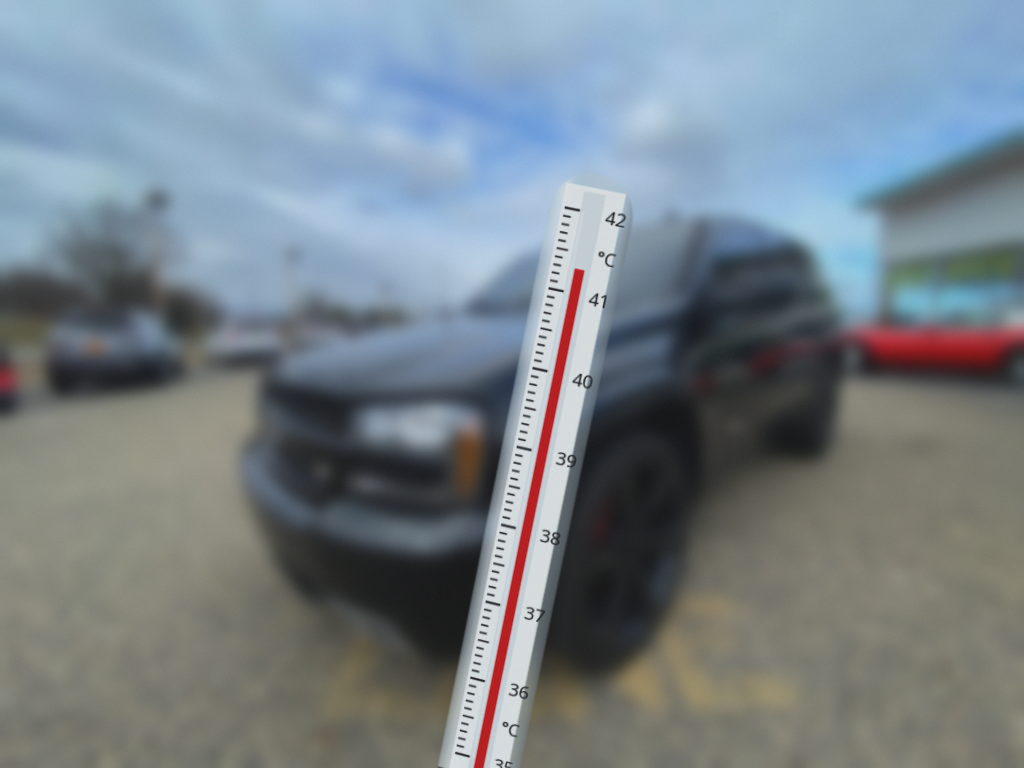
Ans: {"value": 41.3, "unit": "°C"}
